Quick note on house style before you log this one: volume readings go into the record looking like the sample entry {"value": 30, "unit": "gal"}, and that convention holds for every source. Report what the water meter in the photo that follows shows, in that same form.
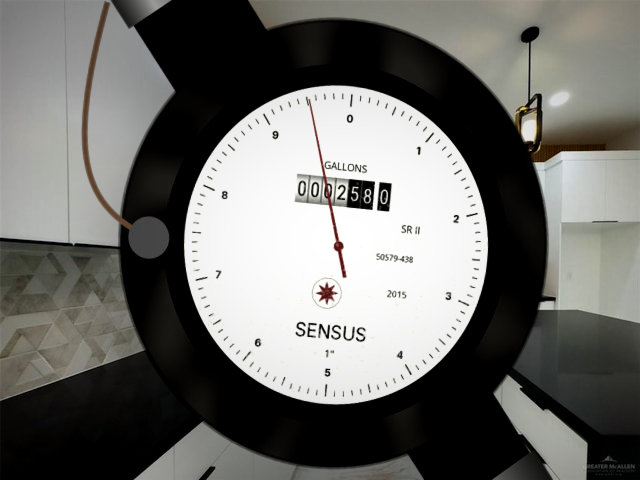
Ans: {"value": 2579.5, "unit": "gal"}
